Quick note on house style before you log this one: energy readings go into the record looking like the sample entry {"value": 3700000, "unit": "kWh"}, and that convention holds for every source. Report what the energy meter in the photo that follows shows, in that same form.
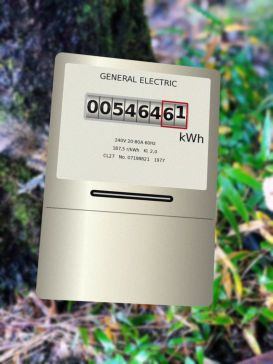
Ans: {"value": 5464.61, "unit": "kWh"}
